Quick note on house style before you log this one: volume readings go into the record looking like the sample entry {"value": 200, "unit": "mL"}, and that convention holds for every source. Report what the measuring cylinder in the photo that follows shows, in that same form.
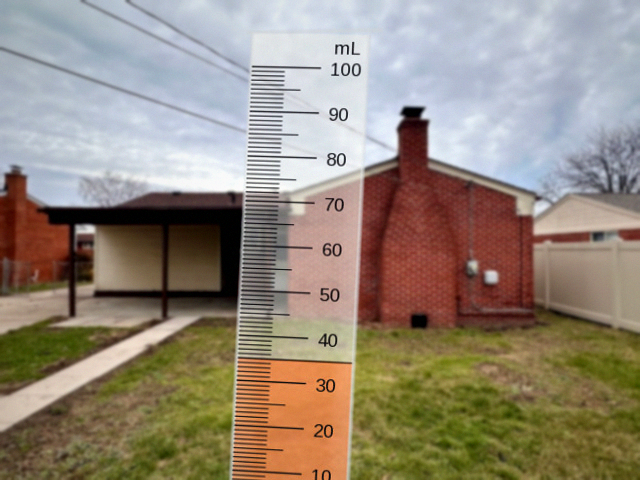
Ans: {"value": 35, "unit": "mL"}
